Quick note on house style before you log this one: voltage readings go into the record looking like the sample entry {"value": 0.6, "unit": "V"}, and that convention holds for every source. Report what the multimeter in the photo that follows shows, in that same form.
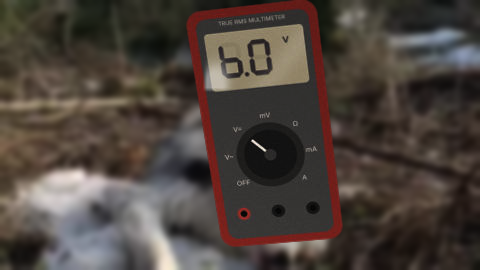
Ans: {"value": 6.0, "unit": "V"}
